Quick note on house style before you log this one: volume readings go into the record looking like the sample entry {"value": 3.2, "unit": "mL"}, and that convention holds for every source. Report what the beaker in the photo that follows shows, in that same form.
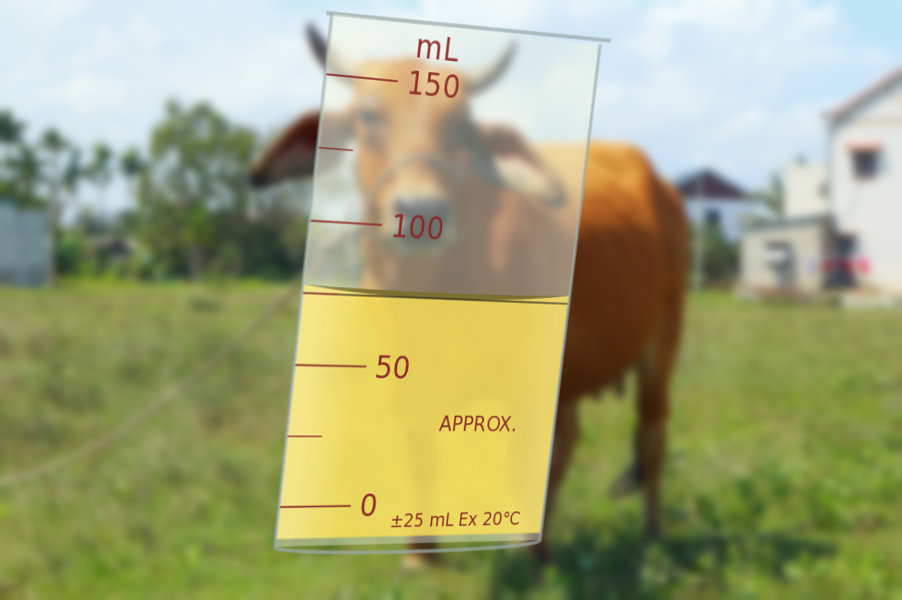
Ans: {"value": 75, "unit": "mL"}
